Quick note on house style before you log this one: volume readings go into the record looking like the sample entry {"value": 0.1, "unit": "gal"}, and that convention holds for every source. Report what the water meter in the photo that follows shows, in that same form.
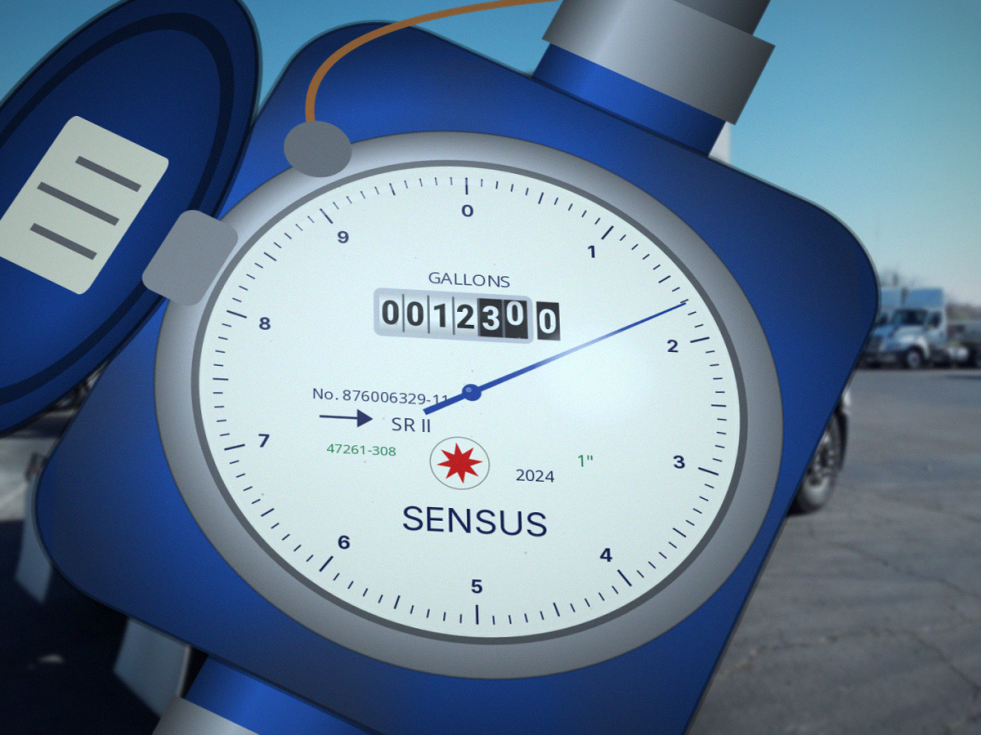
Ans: {"value": 12301.7, "unit": "gal"}
